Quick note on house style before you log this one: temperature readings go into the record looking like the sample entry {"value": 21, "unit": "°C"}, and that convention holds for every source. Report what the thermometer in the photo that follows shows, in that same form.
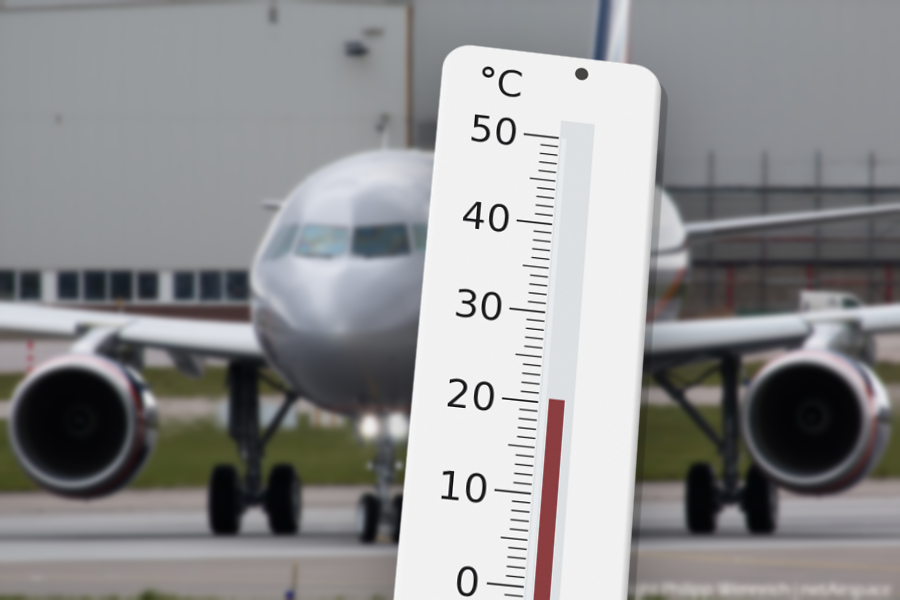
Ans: {"value": 20.5, "unit": "°C"}
